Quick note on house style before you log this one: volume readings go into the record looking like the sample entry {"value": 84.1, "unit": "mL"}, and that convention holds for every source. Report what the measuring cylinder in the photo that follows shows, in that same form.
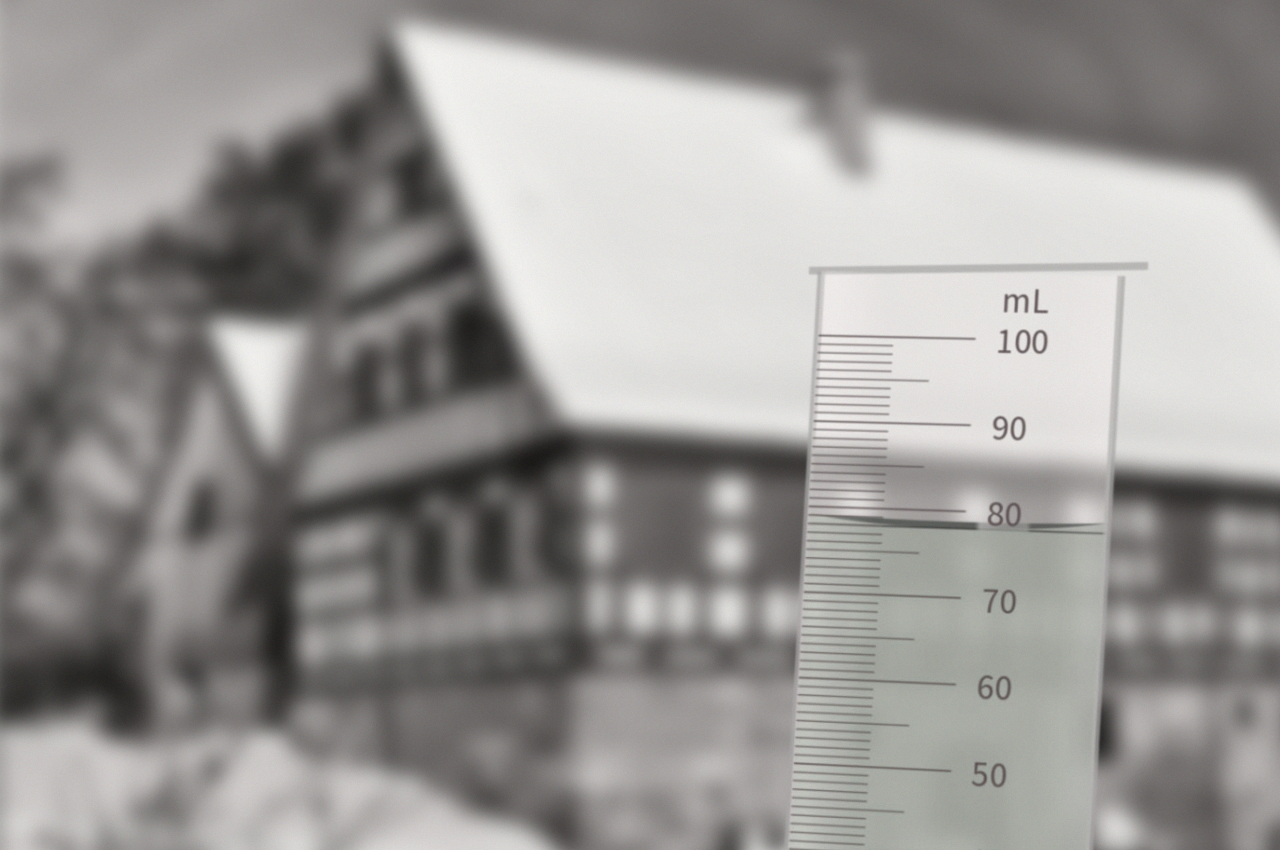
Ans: {"value": 78, "unit": "mL"}
